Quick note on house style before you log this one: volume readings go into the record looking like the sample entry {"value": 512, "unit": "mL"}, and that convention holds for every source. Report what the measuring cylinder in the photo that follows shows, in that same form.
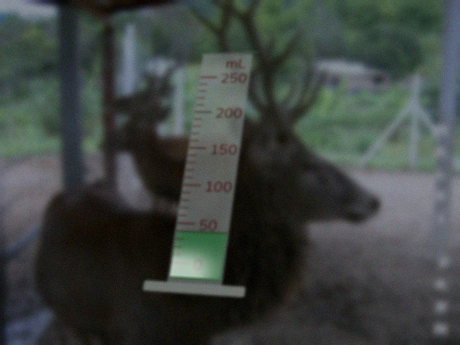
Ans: {"value": 40, "unit": "mL"}
